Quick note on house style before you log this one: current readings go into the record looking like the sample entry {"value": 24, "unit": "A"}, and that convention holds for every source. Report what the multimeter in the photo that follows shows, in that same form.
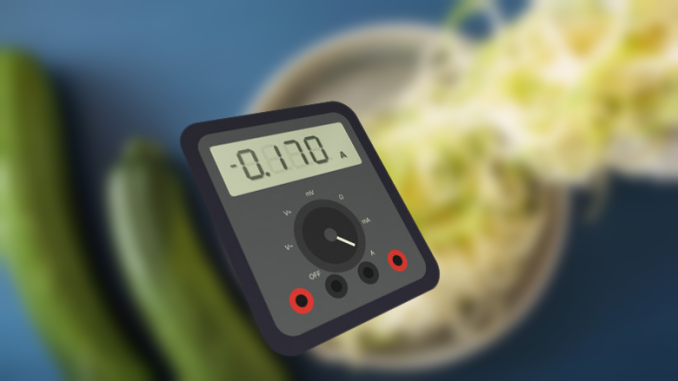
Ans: {"value": -0.170, "unit": "A"}
